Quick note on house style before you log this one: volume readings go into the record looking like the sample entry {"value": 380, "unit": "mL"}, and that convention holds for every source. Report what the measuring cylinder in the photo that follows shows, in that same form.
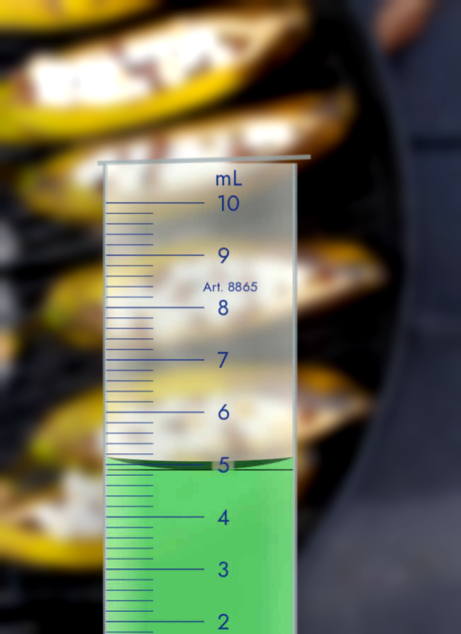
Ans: {"value": 4.9, "unit": "mL"}
